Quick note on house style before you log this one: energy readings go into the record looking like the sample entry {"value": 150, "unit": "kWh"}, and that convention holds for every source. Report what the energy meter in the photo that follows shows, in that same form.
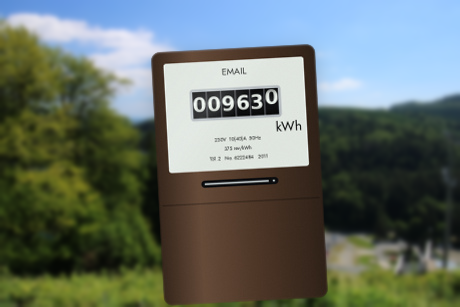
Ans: {"value": 9630, "unit": "kWh"}
